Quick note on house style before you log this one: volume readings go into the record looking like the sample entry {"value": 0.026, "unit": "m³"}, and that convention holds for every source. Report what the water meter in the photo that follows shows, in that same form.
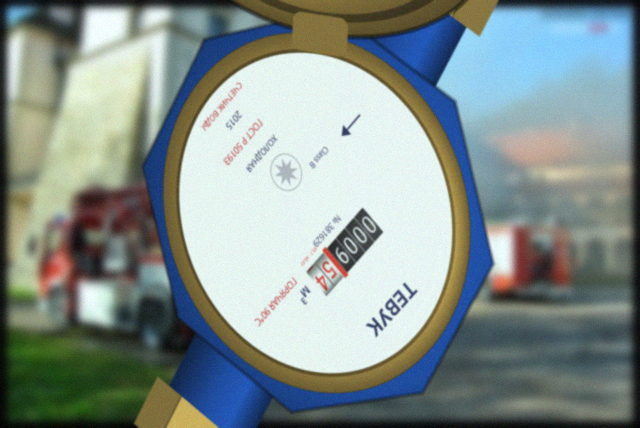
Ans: {"value": 9.54, "unit": "m³"}
